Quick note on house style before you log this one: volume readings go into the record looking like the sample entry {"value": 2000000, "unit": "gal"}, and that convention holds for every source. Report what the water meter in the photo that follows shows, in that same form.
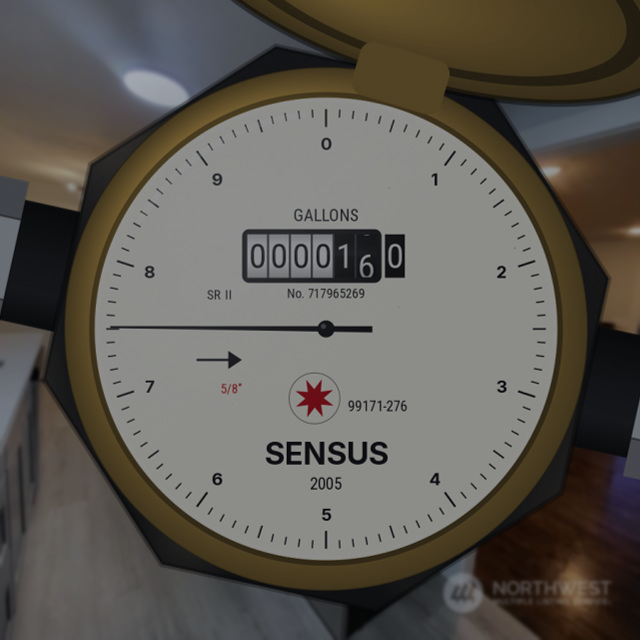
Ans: {"value": 157.5, "unit": "gal"}
